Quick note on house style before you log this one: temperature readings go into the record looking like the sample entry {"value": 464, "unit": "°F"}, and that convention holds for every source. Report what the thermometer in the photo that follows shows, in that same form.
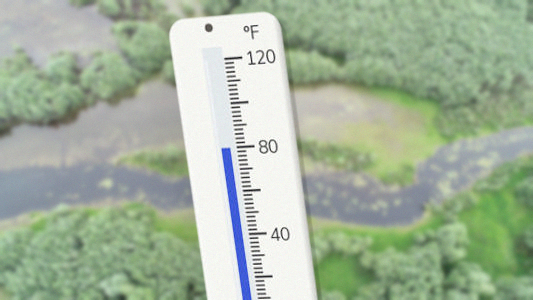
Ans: {"value": 80, "unit": "°F"}
